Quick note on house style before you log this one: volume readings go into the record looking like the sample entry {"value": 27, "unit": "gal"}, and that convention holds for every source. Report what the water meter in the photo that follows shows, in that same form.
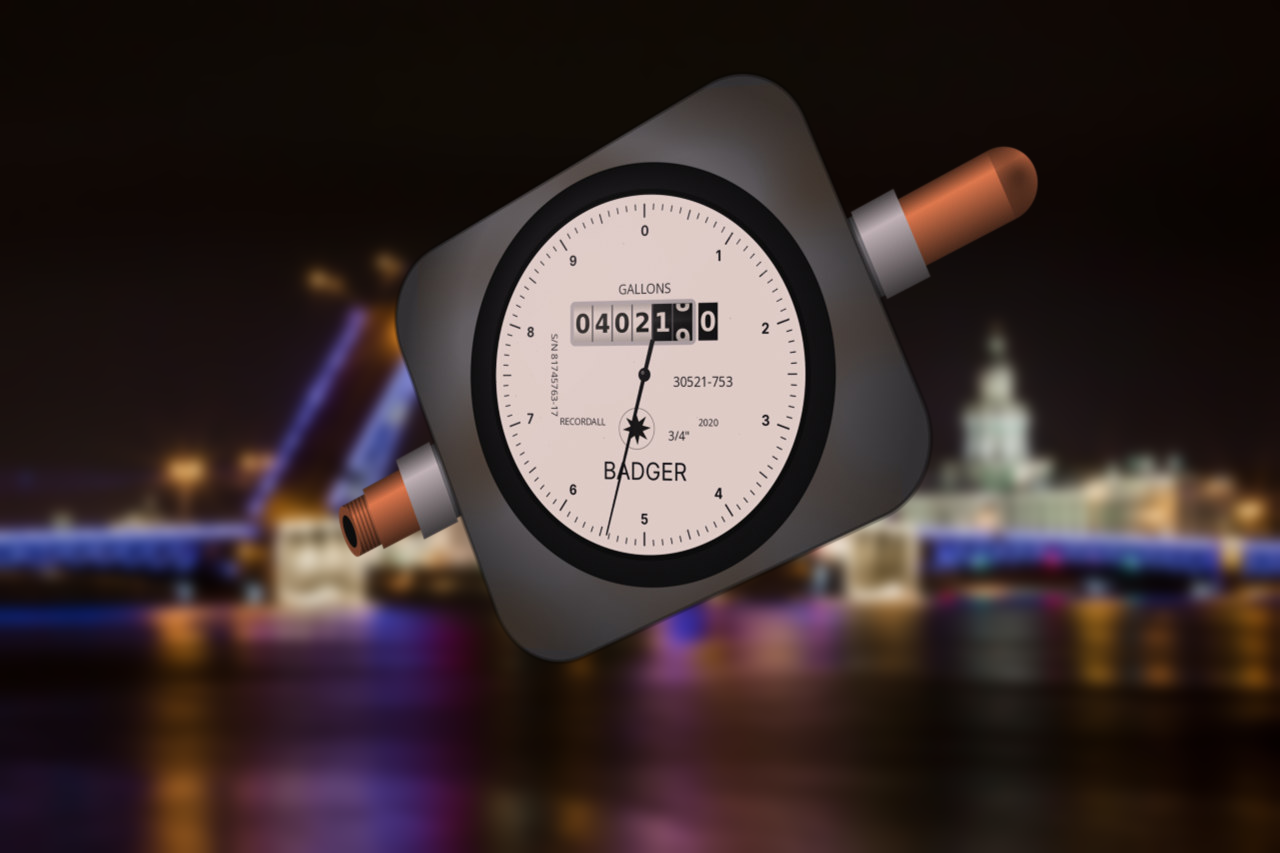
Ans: {"value": 402185.4, "unit": "gal"}
